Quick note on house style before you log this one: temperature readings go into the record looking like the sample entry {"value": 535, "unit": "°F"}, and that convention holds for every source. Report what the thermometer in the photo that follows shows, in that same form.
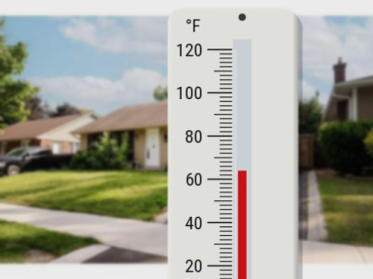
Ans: {"value": 64, "unit": "°F"}
